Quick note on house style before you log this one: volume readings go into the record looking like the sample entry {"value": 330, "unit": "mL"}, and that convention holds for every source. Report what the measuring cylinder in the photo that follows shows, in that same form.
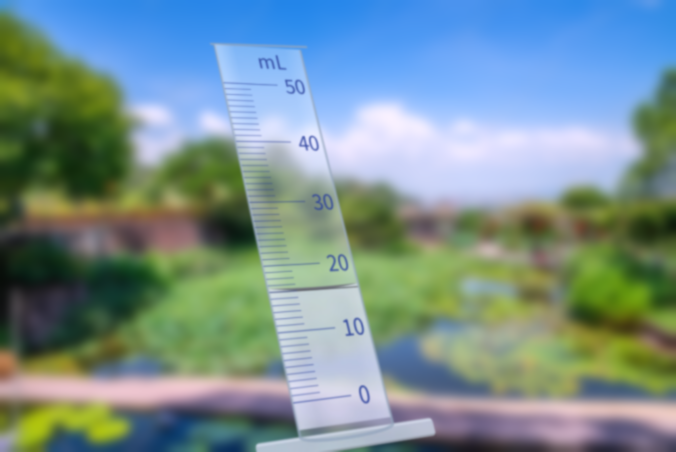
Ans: {"value": 16, "unit": "mL"}
